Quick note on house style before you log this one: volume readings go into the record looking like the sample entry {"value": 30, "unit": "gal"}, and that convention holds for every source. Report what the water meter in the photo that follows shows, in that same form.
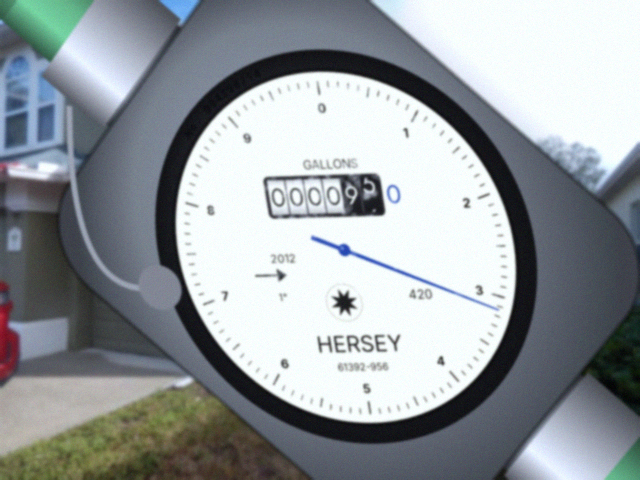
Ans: {"value": 953.1, "unit": "gal"}
